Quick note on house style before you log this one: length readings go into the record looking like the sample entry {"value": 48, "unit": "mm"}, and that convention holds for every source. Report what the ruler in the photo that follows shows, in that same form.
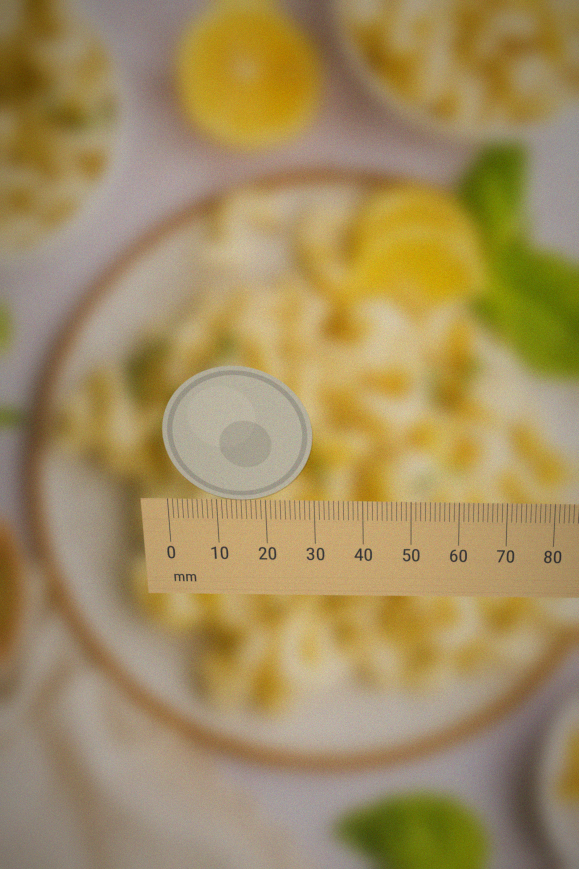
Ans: {"value": 30, "unit": "mm"}
